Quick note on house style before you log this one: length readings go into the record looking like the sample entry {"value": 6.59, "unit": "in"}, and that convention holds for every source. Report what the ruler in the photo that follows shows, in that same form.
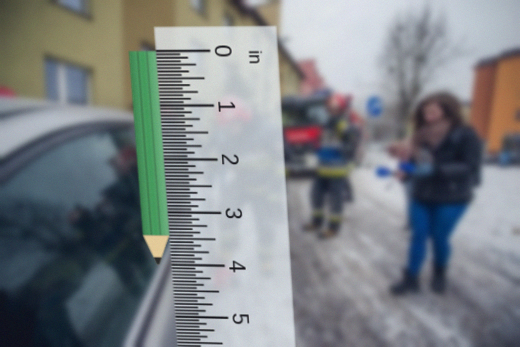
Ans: {"value": 4, "unit": "in"}
